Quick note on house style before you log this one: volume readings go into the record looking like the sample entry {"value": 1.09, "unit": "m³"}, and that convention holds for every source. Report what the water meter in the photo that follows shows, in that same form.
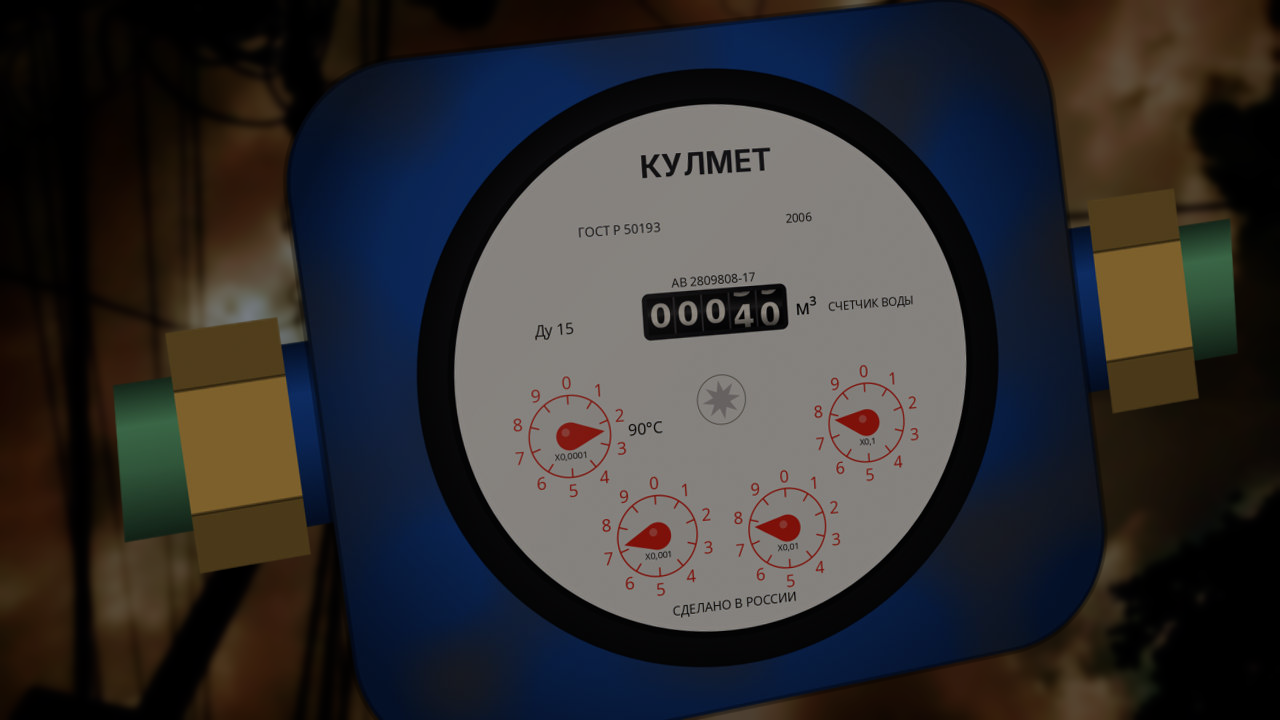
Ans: {"value": 39.7772, "unit": "m³"}
